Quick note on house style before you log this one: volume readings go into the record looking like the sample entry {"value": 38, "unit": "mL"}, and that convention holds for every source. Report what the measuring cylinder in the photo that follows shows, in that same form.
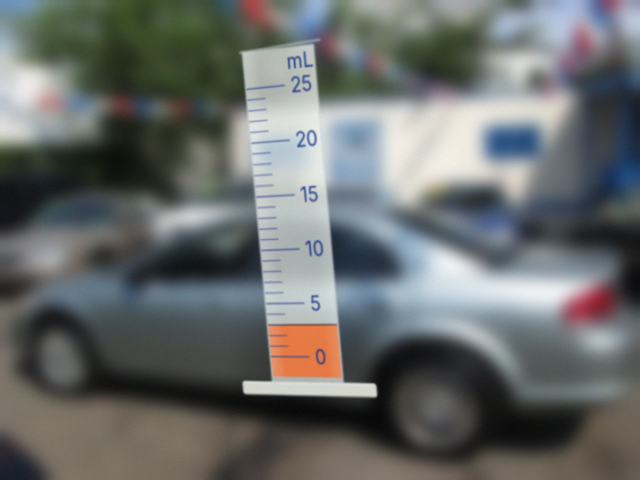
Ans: {"value": 3, "unit": "mL"}
